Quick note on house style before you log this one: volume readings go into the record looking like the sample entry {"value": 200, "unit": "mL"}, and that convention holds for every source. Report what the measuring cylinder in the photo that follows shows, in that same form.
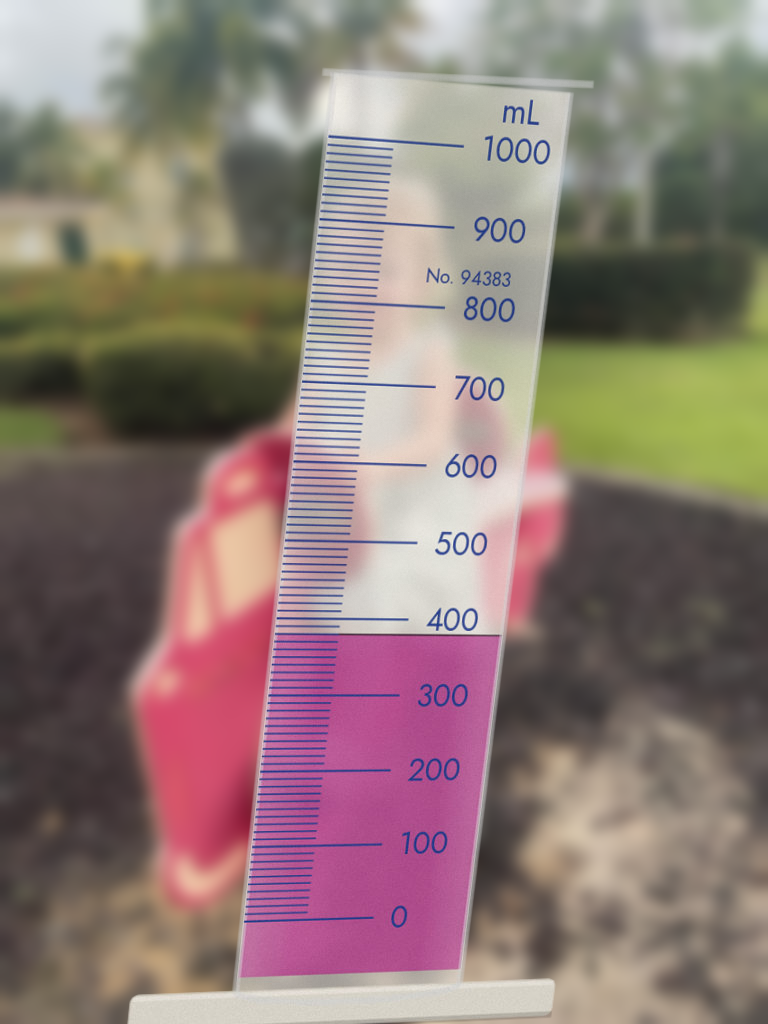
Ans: {"value": 380, "unit": "mL"}
